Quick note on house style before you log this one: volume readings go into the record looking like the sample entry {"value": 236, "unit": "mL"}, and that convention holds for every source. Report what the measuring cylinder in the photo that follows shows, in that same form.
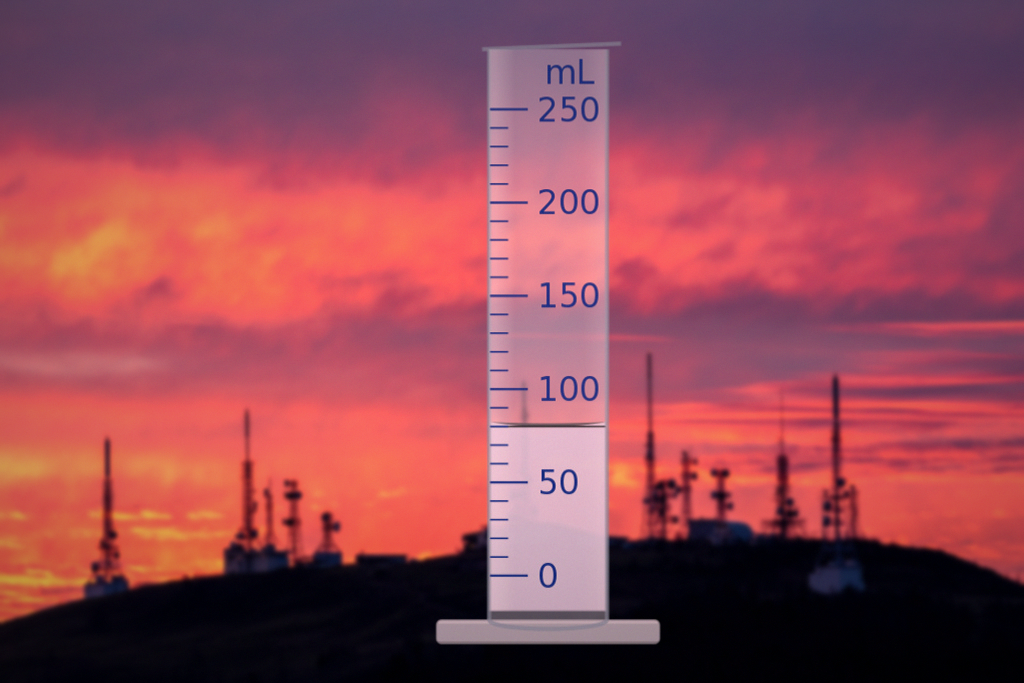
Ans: {"value": 80, "unit": "mL"}
